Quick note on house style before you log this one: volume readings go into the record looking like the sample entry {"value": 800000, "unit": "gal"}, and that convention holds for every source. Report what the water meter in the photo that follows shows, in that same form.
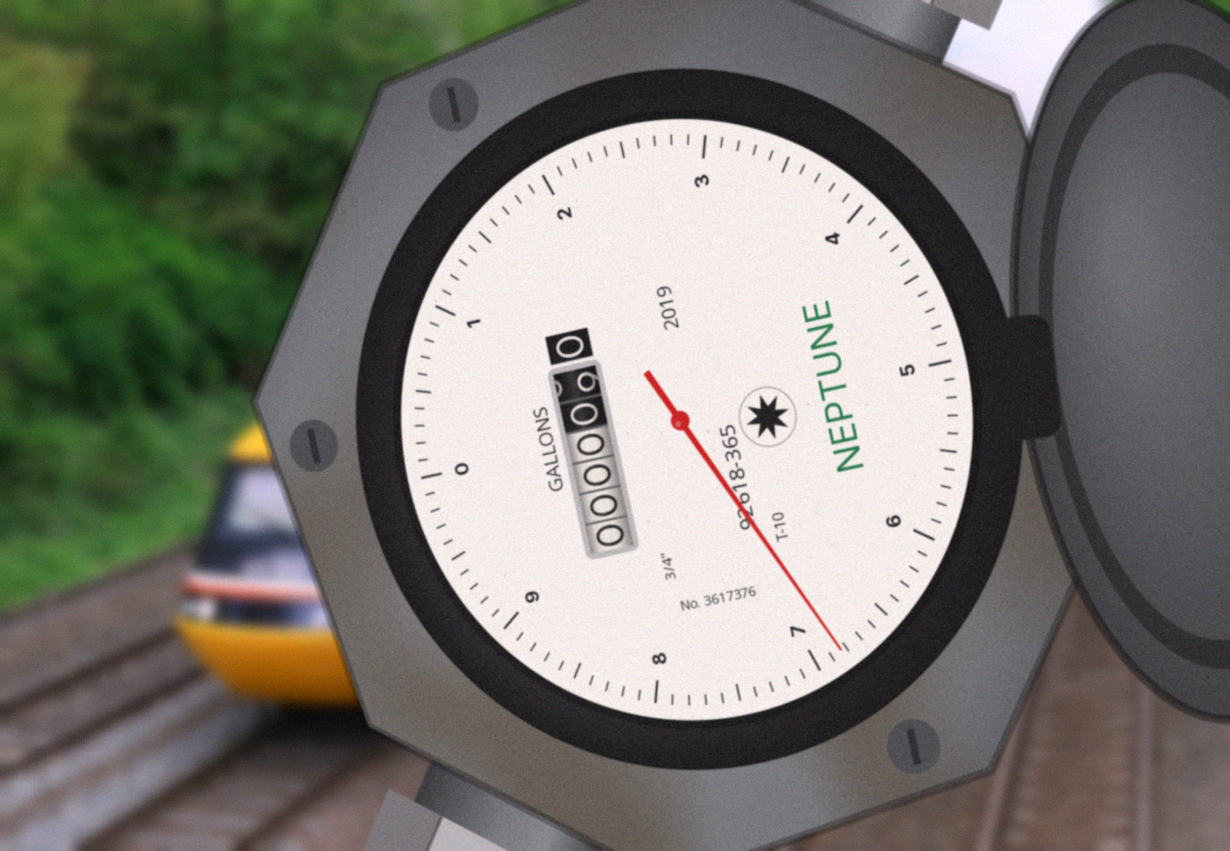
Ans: {"value": 86.8, "unit": "gal"}
